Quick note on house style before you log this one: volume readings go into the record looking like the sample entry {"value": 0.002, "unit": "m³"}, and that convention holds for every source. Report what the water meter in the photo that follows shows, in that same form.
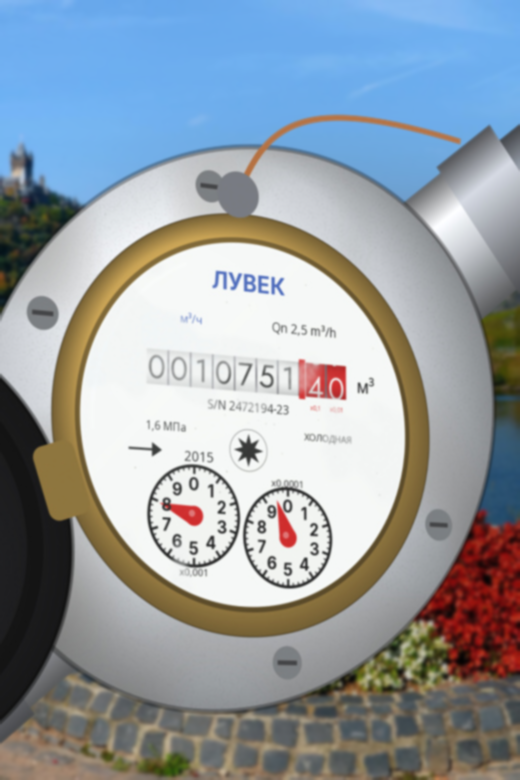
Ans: {"value": 10751.3979, "unit": "m³"}
